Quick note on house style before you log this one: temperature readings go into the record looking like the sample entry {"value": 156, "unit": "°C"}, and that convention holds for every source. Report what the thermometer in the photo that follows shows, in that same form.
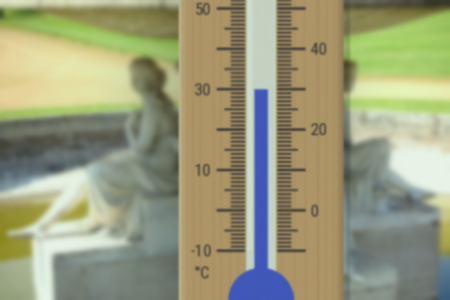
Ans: {"value": 30, "unit": "°C"}
